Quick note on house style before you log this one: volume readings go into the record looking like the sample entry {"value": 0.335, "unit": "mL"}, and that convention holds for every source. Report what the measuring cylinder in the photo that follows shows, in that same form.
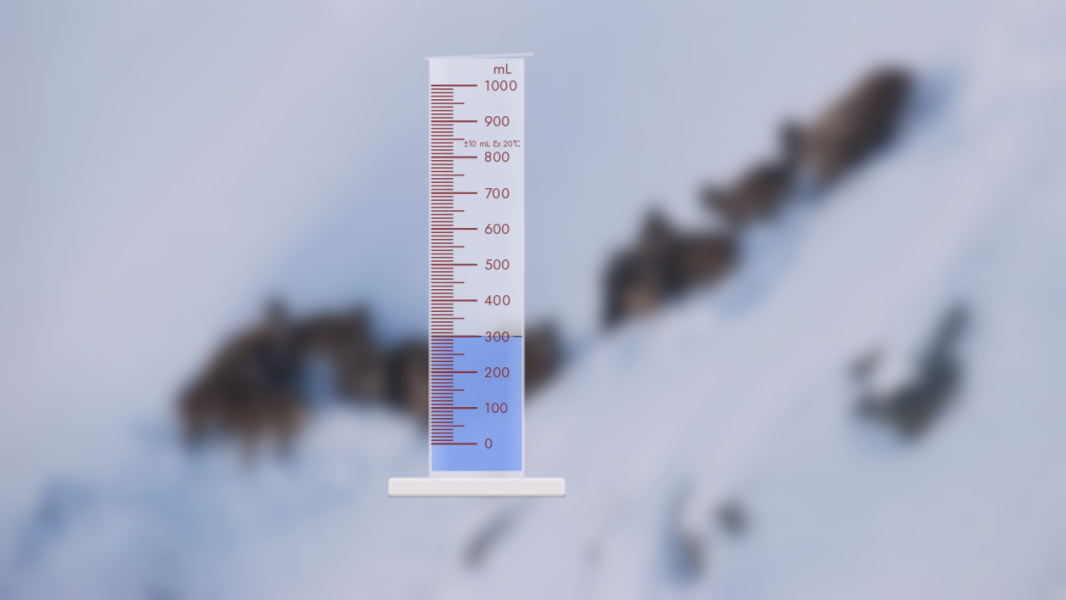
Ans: {"value": 300, "unit": "mL"}
